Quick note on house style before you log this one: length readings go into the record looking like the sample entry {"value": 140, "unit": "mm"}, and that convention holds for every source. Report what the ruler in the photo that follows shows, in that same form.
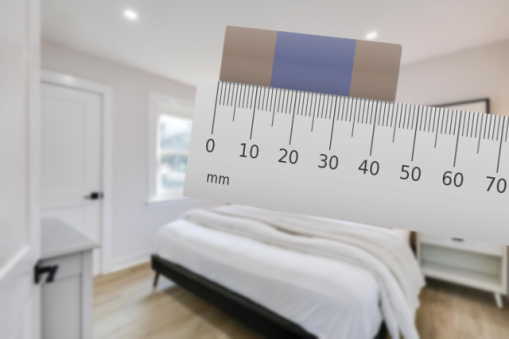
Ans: {"value": 44, "unit": "mm"}
